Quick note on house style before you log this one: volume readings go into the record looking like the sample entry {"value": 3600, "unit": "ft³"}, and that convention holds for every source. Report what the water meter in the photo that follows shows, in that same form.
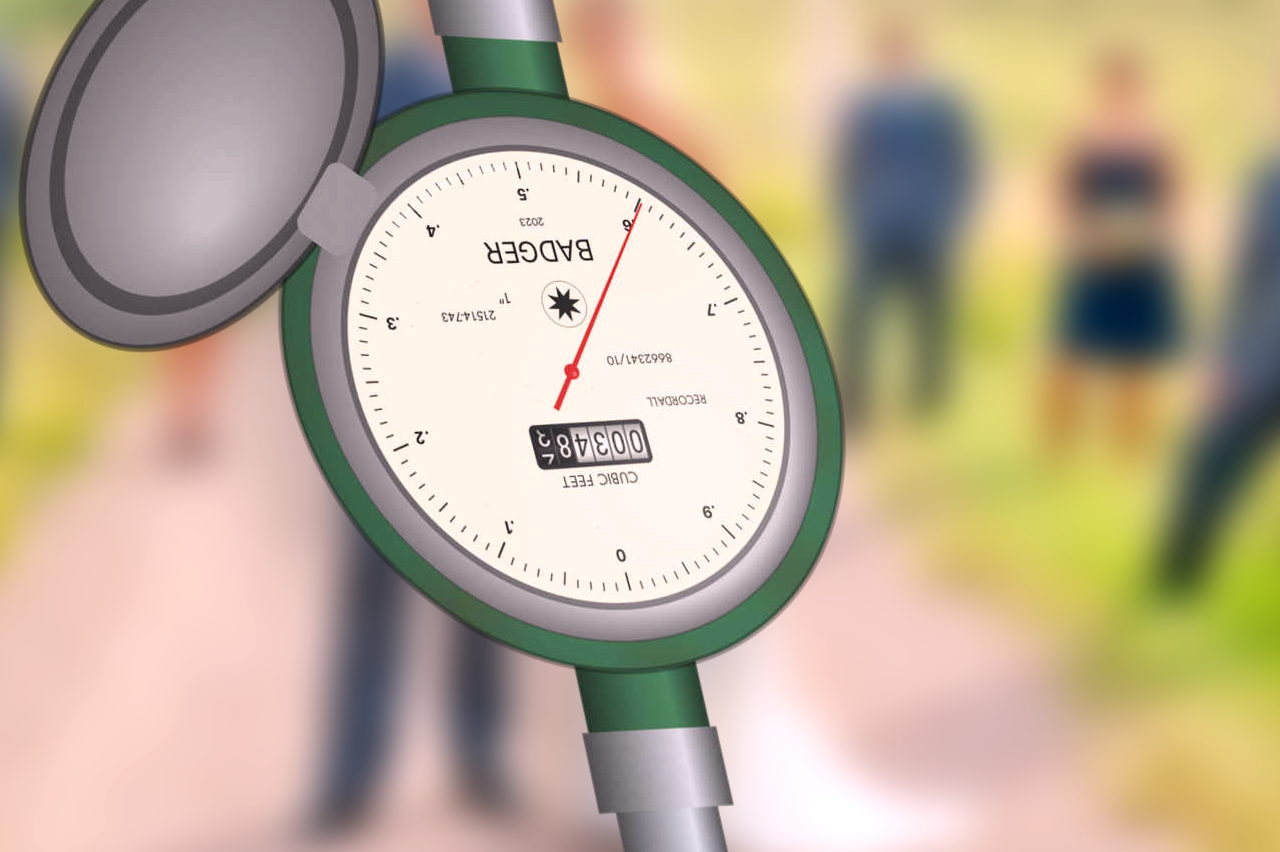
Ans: {"value": 3482.60, "unit": "ft³"}
